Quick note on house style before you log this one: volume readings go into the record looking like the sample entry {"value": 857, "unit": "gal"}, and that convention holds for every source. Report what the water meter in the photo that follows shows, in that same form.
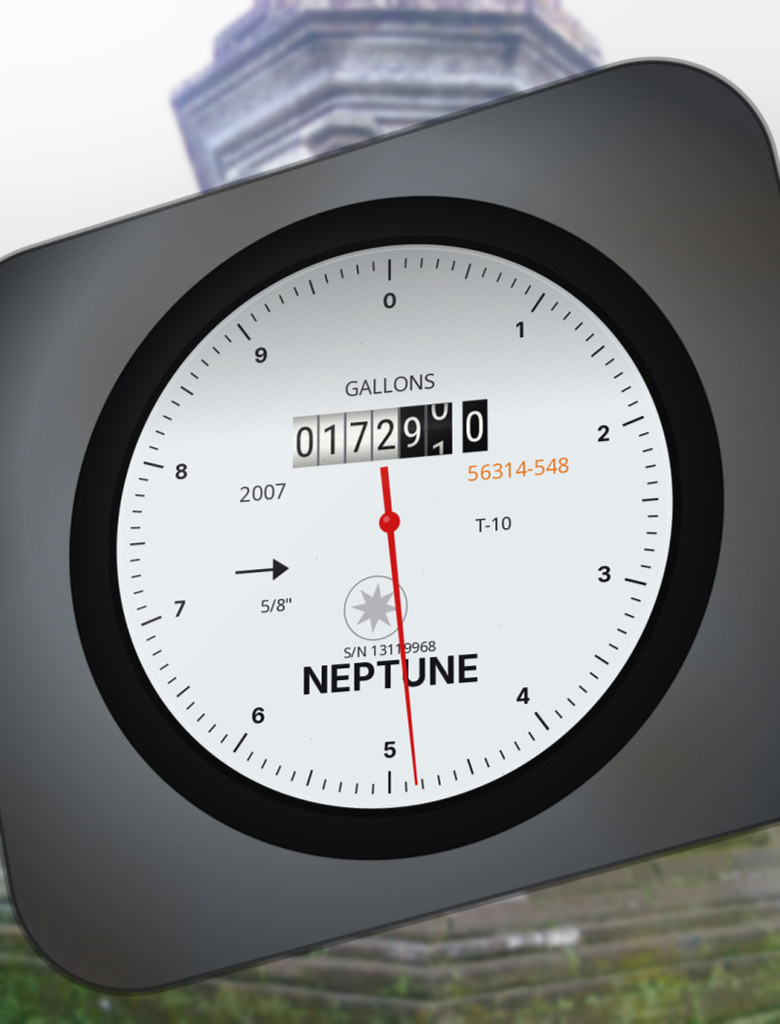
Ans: {"value": 172904.8, "unit": "gal"}
